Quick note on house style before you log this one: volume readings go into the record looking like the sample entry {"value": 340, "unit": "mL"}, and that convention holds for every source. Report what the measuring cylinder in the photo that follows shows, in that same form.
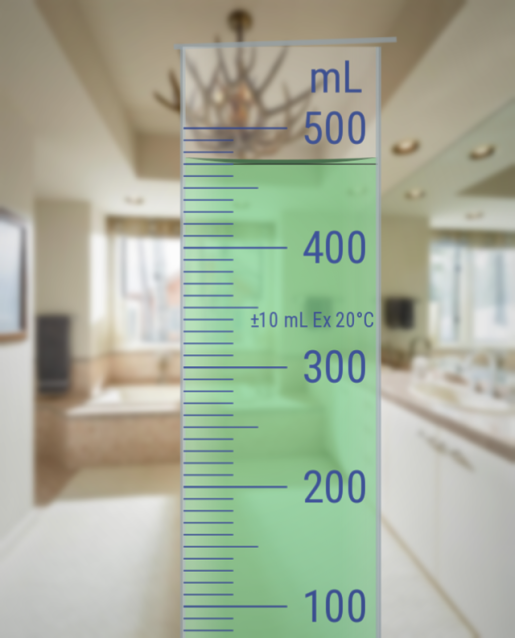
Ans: {"value": 470, "unit": "mL"}
